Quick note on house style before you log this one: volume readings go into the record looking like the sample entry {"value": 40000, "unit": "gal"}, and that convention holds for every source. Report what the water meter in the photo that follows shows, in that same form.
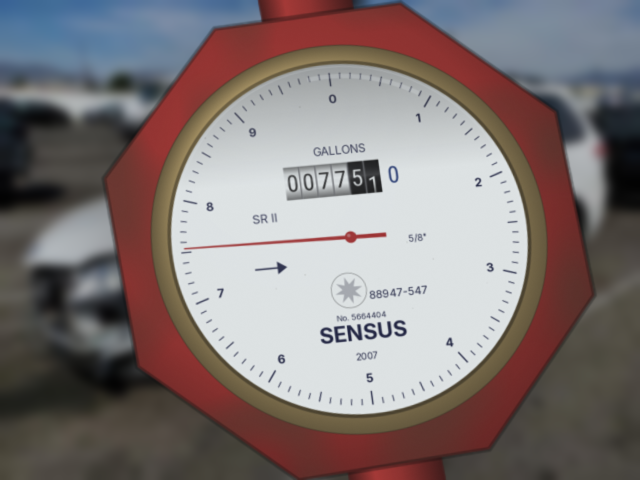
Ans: {"value": 77507.5, "unit": "gal"}
